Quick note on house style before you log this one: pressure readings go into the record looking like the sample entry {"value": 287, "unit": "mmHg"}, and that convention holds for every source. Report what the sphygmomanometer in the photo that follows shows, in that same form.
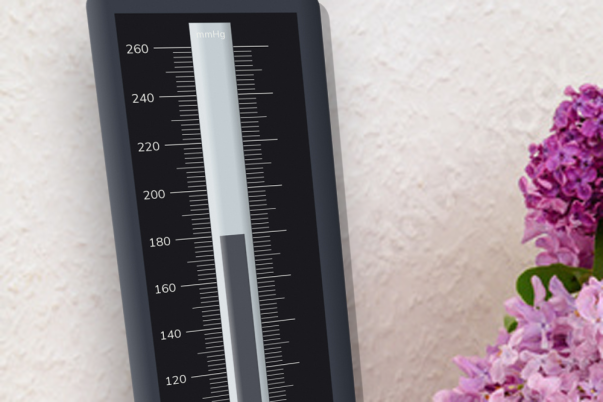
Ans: {"value": 180, "unit": "mmHg"}
